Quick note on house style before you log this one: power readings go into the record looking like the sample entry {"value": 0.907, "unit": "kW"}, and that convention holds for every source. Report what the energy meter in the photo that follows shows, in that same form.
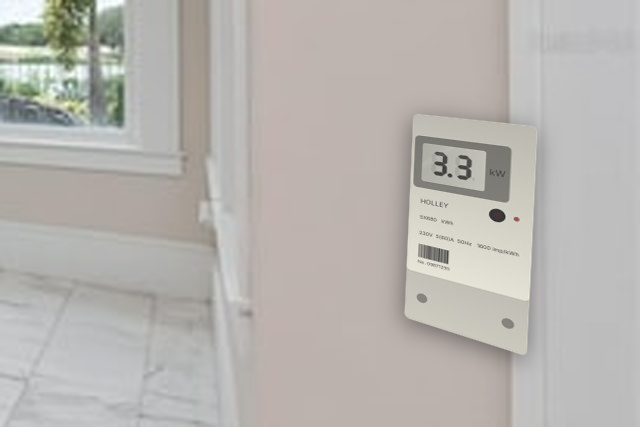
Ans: {"value": 3.3, "unit": "kW"}
